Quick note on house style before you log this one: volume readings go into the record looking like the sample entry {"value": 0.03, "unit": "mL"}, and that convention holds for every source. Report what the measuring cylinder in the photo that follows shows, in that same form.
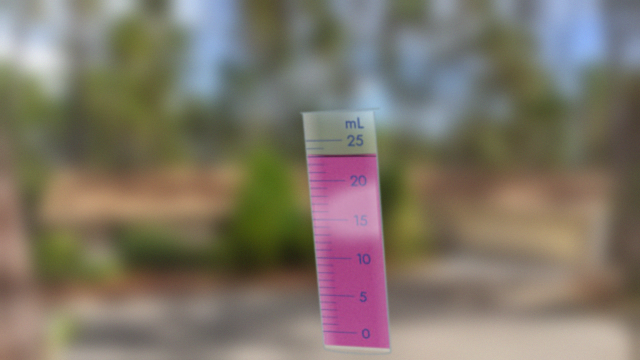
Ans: {"value": 23, "unit": "mL"}
